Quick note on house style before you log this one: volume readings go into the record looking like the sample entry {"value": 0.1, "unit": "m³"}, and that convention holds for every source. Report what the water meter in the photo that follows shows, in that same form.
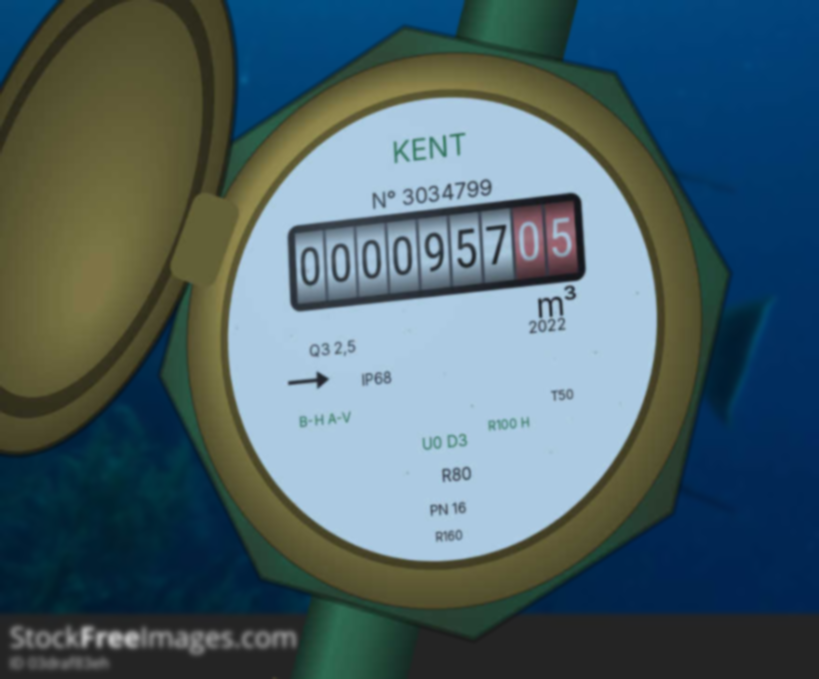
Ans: {"value": 957.05, "unit": "m³"}
